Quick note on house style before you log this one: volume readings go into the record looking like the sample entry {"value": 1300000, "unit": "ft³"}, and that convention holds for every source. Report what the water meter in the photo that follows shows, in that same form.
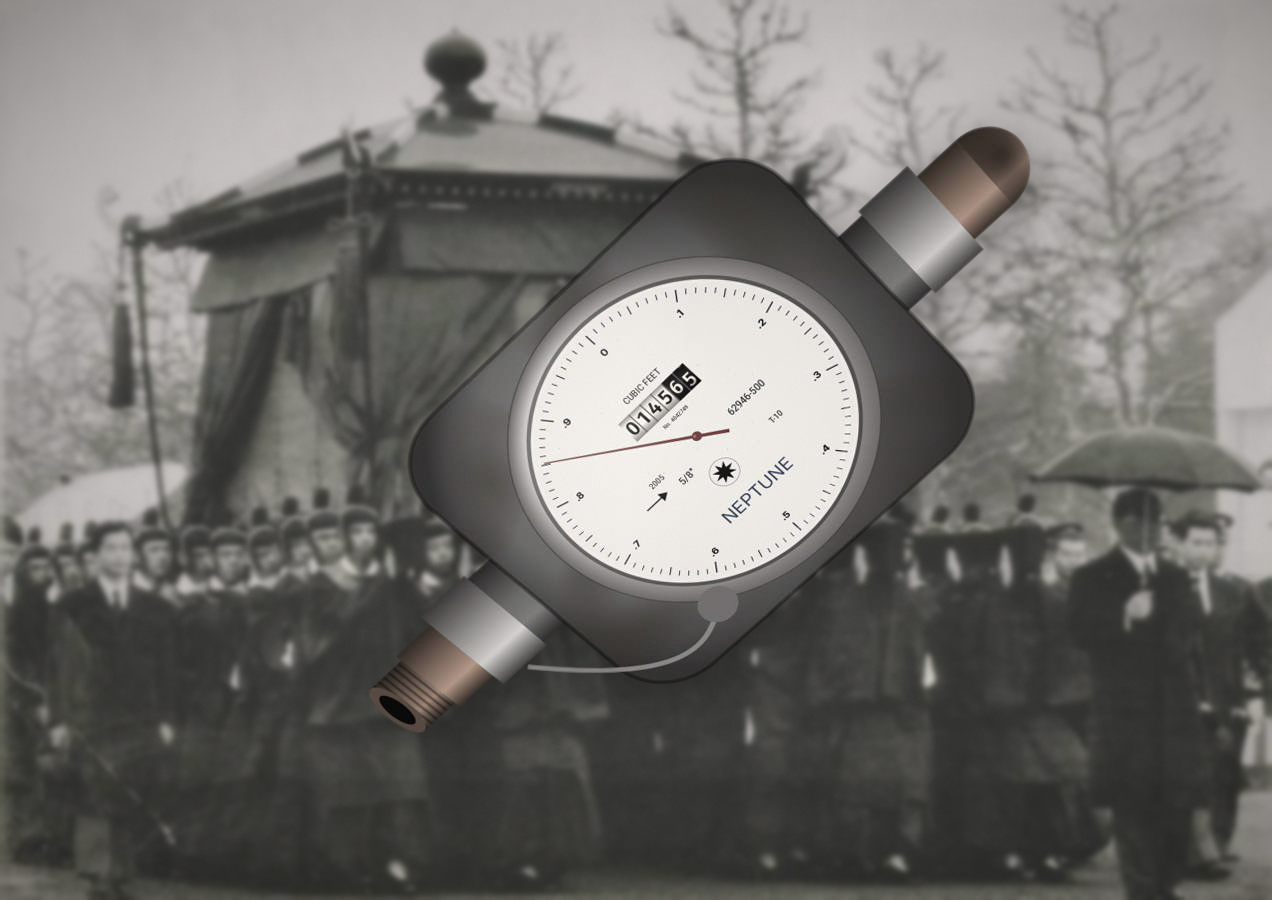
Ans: {"value": 14564.85, "unit": "ft³"}
